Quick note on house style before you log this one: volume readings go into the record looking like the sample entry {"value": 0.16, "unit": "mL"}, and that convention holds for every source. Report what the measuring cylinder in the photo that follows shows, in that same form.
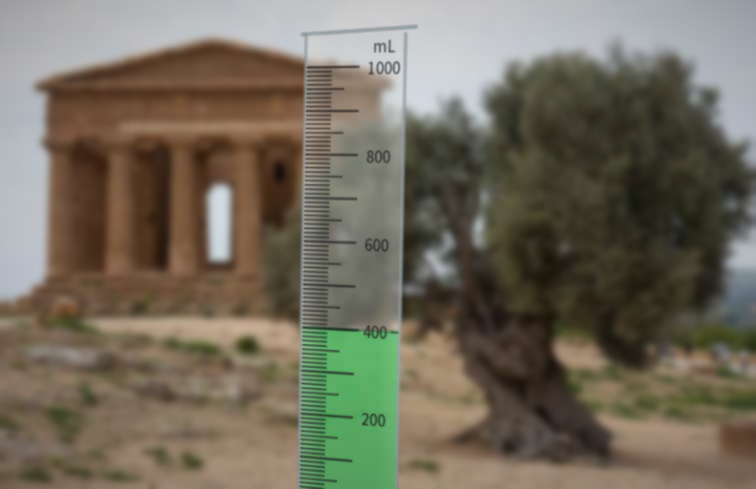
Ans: {"value": 400, "unit": "mL"}
